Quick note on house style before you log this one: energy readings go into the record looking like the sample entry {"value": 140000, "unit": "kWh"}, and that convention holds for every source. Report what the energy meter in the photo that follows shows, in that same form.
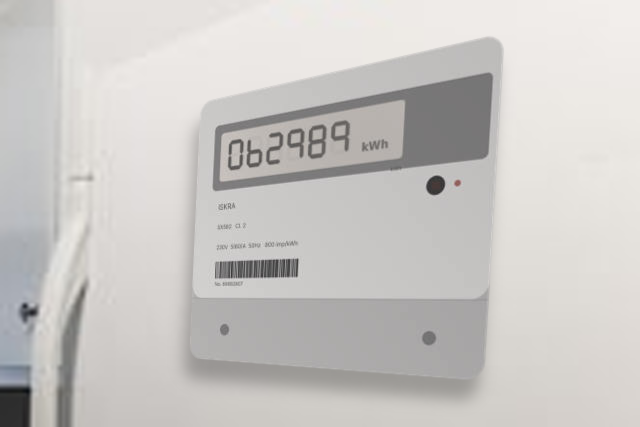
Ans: {"value": 62989, "unit": "kWh"}
